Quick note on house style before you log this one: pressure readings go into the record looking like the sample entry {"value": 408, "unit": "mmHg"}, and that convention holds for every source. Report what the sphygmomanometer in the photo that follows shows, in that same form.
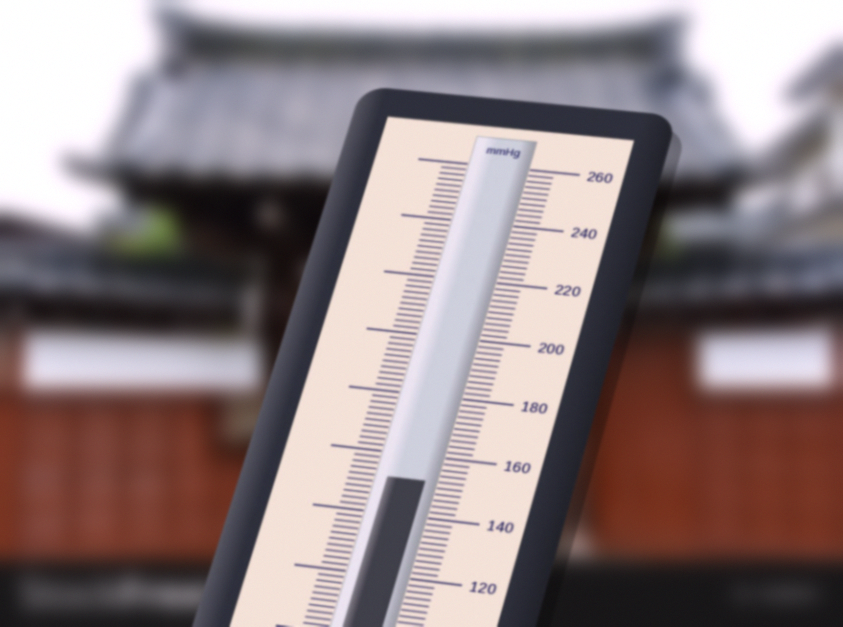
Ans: {"value": 152, "unit": "mmHg"}
